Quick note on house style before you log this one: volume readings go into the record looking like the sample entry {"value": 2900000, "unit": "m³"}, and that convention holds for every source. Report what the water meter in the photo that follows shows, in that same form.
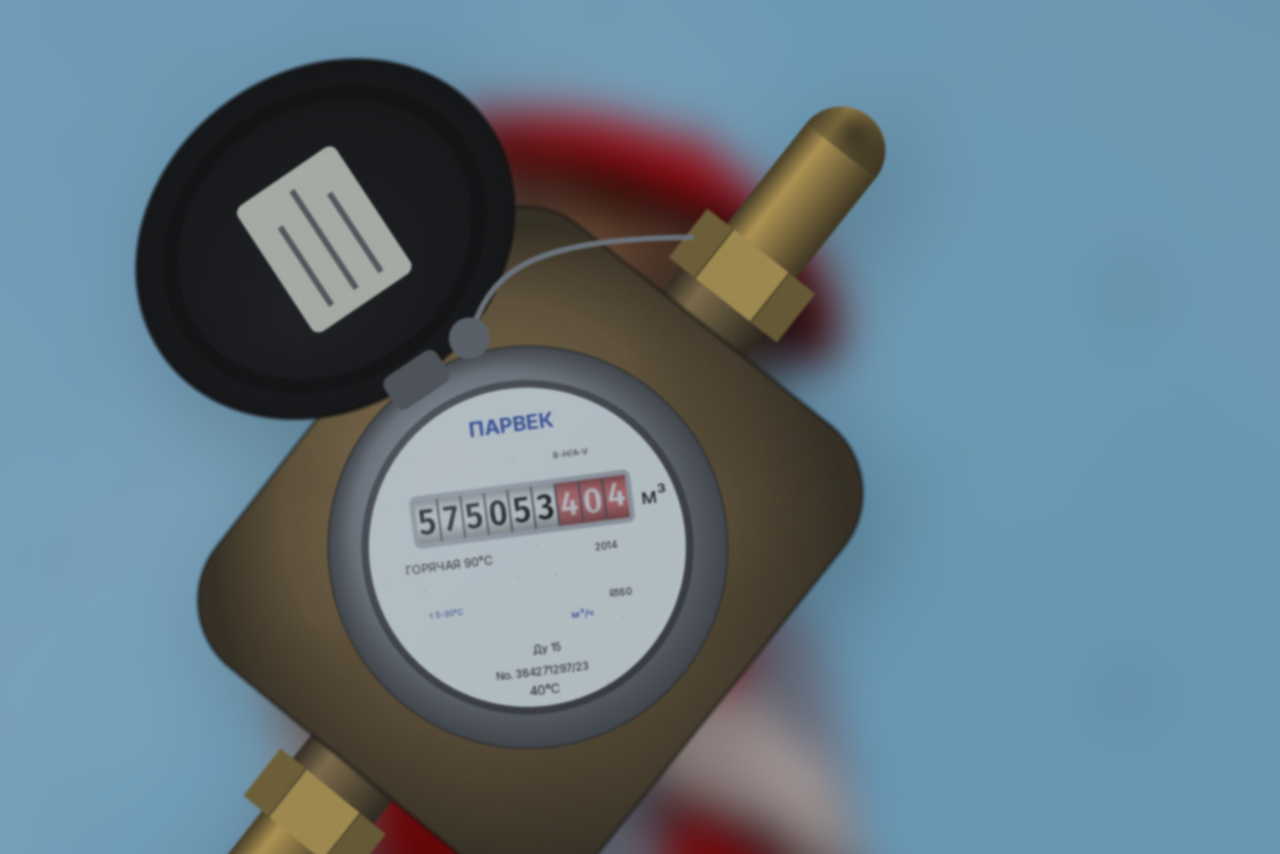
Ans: {"value": 575053.404, "unit": "m³"}
